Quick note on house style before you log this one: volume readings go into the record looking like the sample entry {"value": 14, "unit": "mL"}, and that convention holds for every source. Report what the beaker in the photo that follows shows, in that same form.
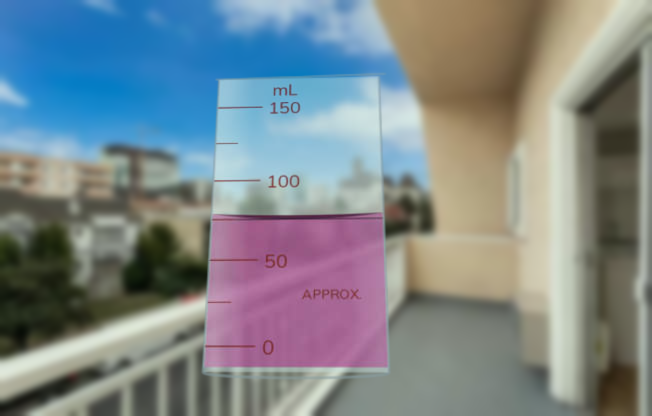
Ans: {"value": 75, "unit": "mL"}
